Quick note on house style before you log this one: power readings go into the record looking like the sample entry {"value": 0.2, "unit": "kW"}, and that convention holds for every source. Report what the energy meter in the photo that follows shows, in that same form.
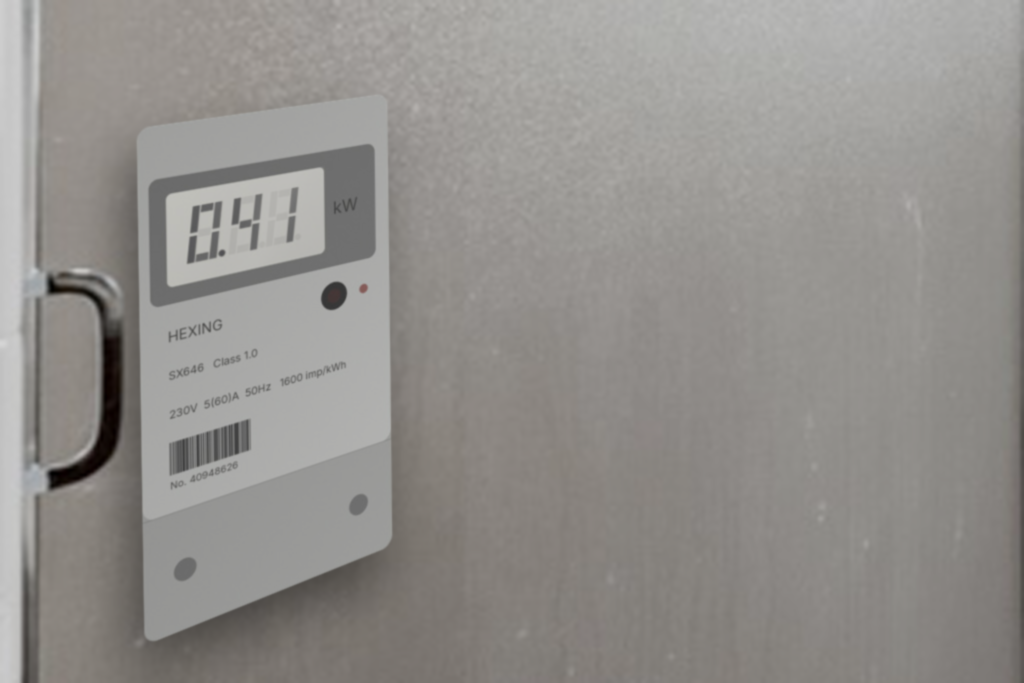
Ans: {"value": 0.41, "unit": "kW"}
